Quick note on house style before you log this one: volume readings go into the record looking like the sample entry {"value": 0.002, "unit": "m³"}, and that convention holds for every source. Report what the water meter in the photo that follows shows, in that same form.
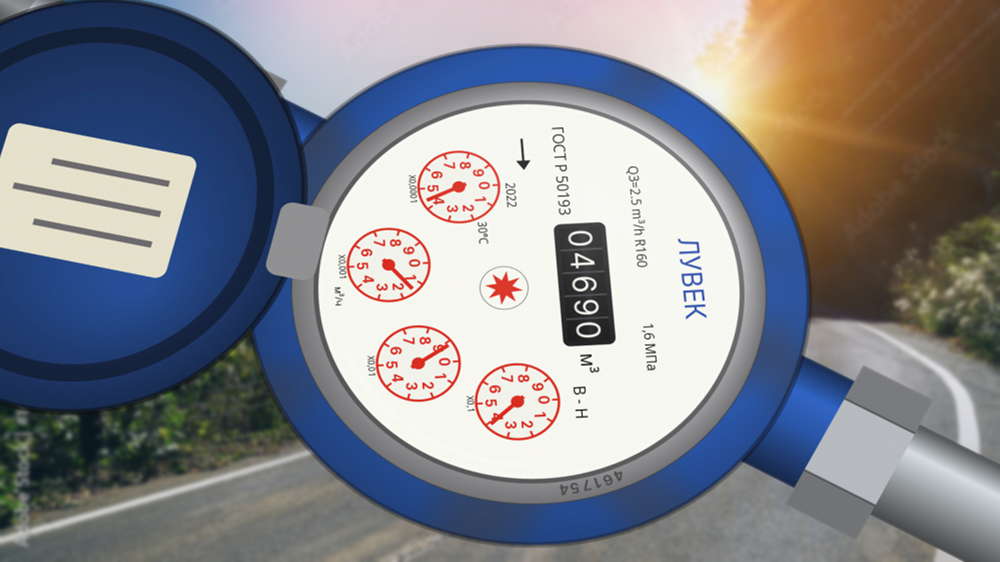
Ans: {"value": 4690.3914, "unit": "m³"}
